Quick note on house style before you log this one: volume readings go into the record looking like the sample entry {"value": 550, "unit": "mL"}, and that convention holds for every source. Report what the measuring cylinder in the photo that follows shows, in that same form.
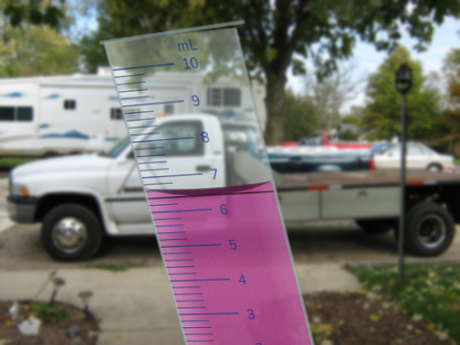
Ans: {"value": 6.4, "unit": "mL"}
